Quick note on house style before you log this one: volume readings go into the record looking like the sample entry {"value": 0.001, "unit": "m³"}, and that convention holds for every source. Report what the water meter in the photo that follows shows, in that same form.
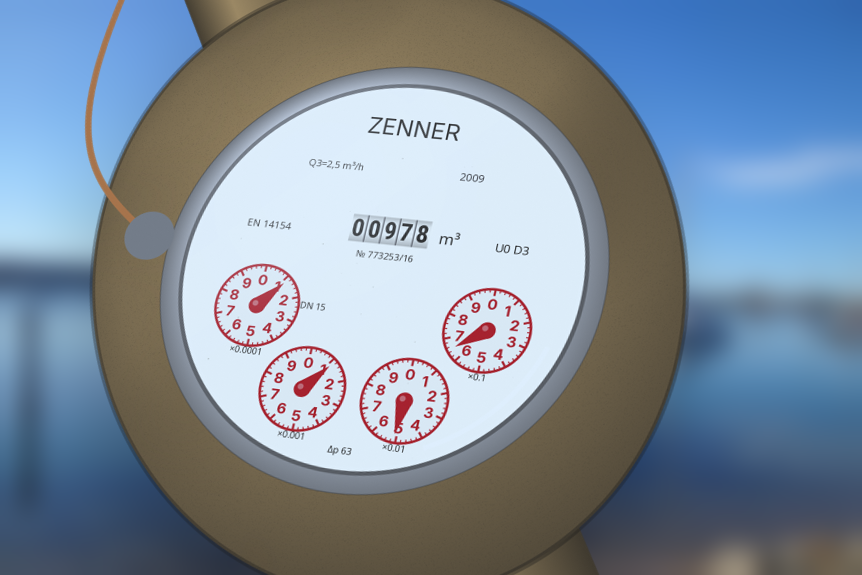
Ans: {"value": 978.6511, "unit": "m³"}
